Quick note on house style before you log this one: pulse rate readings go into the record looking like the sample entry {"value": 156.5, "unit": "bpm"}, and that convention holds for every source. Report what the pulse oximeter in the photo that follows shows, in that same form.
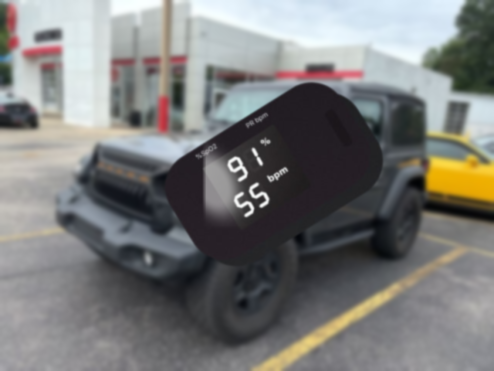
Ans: {"value": 55, "unit": "bpm"}
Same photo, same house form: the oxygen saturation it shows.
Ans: {"value": 91, "unit": "%"}
